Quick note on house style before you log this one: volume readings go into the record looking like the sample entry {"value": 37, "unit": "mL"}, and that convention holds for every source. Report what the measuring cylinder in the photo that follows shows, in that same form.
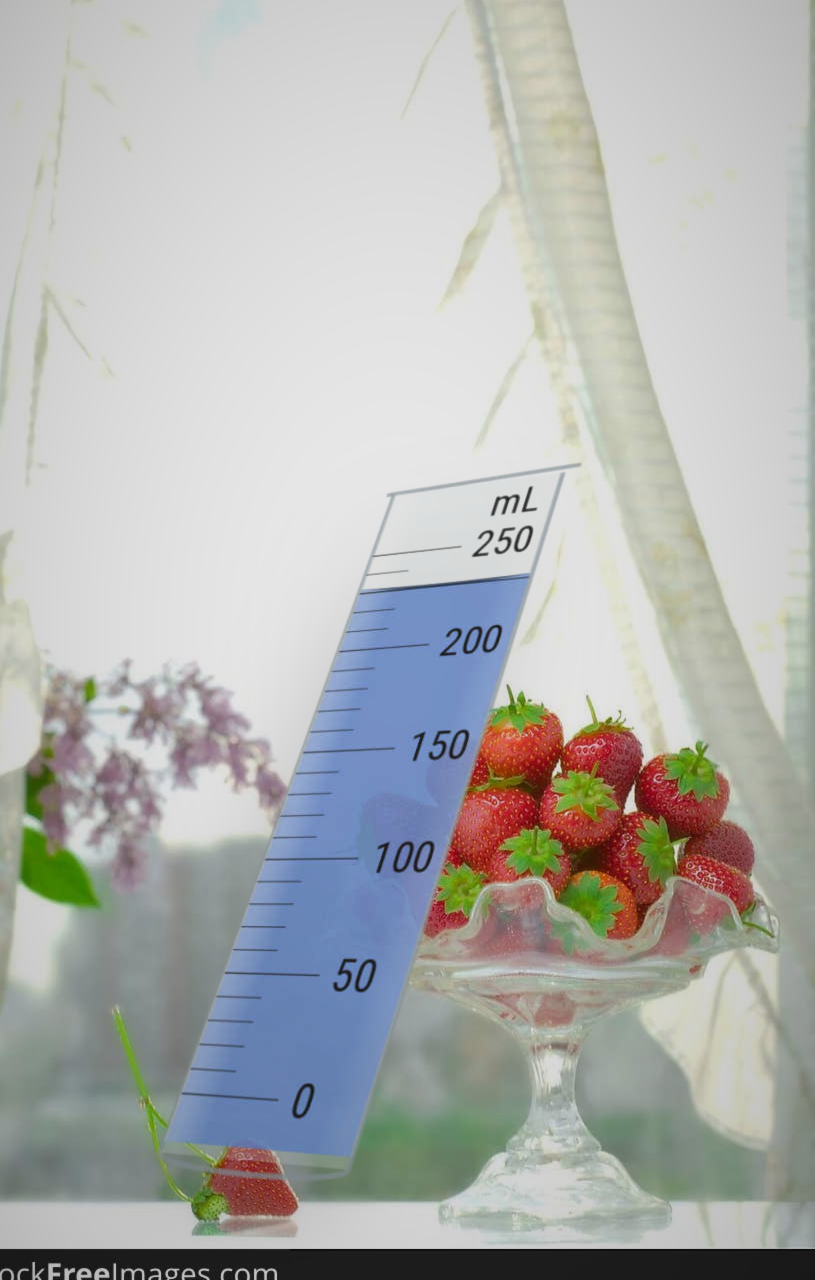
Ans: {"value": 230, "unit": "mL"}
